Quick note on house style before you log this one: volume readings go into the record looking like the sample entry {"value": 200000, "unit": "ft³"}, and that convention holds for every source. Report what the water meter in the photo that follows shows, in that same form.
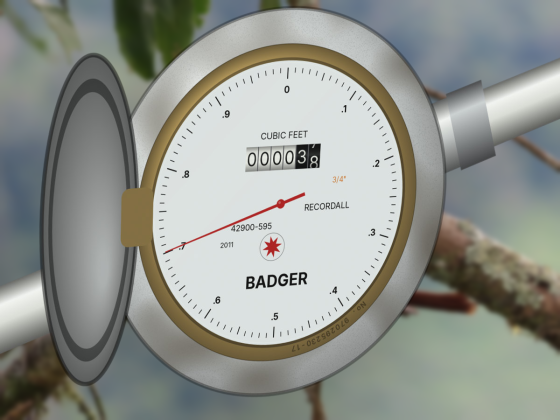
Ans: {"value": 37.70, "unit": "ft³"}
